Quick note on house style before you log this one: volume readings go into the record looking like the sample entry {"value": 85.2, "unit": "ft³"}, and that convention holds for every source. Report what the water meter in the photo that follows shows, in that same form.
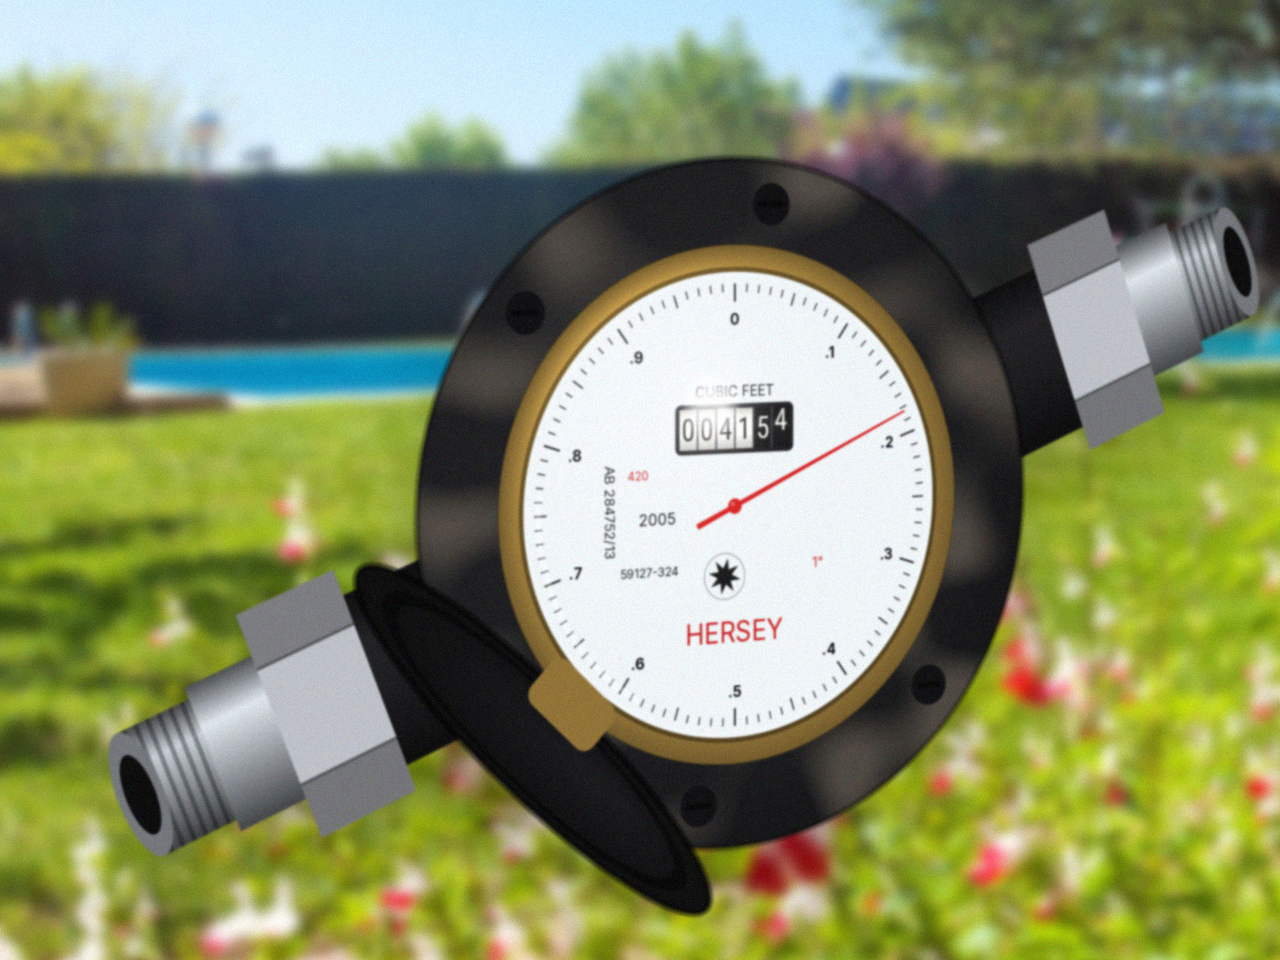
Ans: {"value": 4154.18, "unit": "ft³"}
